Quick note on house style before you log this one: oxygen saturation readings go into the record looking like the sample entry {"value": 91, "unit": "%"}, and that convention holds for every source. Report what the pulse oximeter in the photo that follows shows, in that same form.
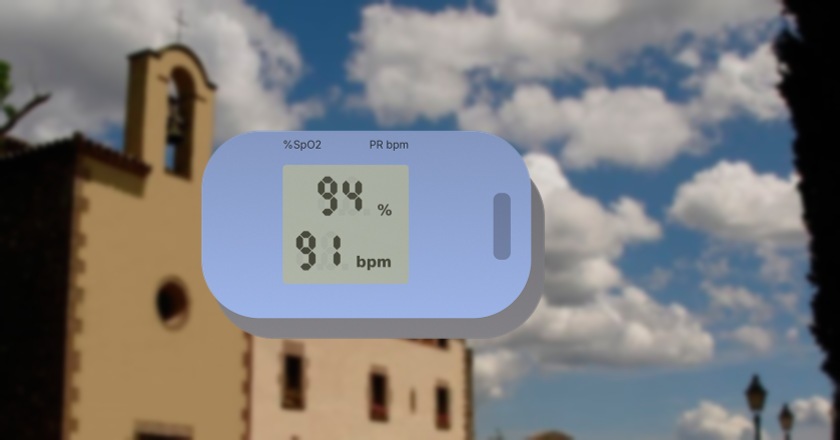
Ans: {"value": 94, "unit": "%"}
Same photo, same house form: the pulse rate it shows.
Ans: {"value": 91, "unit": "bpm"}
